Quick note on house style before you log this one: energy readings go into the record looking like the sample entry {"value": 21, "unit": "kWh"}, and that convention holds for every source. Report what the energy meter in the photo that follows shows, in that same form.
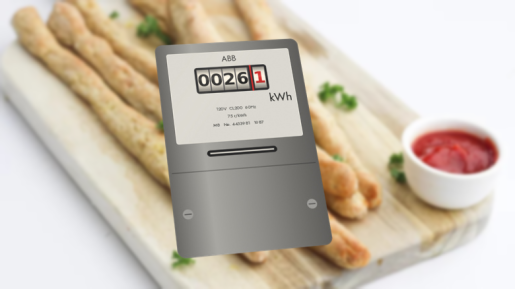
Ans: {"value": 26.1, "unit": "kWh"}
